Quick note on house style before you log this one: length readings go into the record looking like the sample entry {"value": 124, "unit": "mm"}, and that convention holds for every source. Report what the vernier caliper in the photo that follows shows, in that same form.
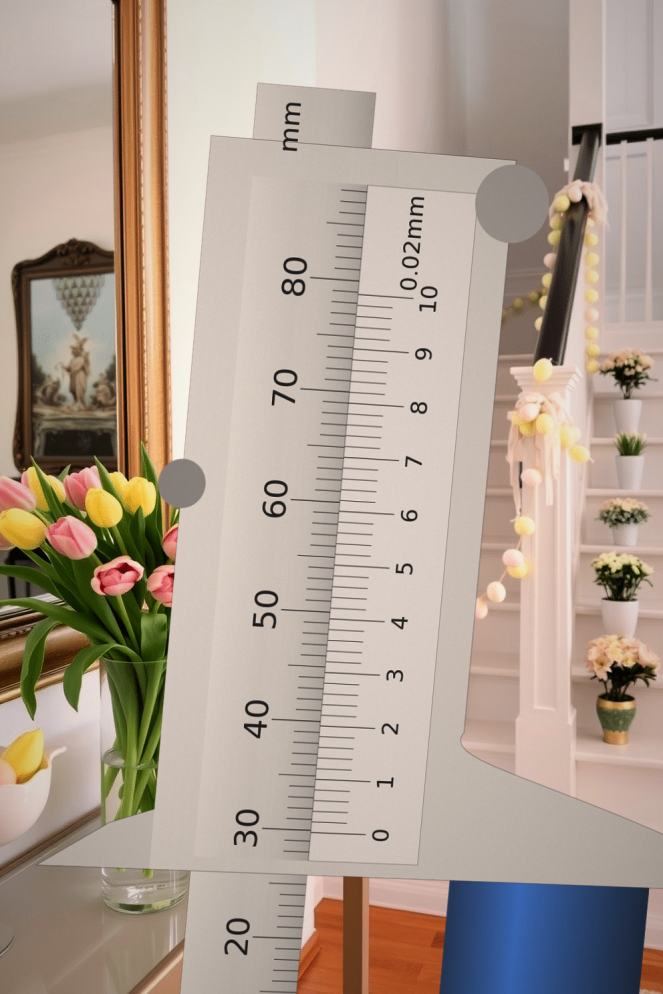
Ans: {"value": 29.8, "unit": "mm"}
